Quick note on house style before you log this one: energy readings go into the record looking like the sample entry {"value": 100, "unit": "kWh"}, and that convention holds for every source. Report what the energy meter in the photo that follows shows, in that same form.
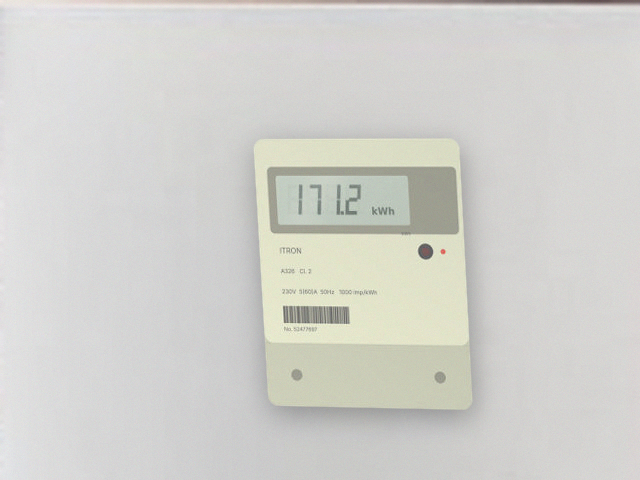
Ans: {"value": 171.2, "unit": "kWh"}
